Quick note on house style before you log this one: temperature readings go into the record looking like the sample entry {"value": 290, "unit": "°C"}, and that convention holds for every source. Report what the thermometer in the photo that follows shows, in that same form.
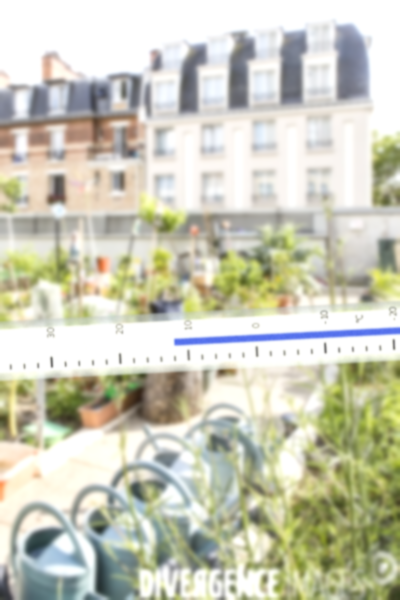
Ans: {"value": 12, "unit": "°C"}
